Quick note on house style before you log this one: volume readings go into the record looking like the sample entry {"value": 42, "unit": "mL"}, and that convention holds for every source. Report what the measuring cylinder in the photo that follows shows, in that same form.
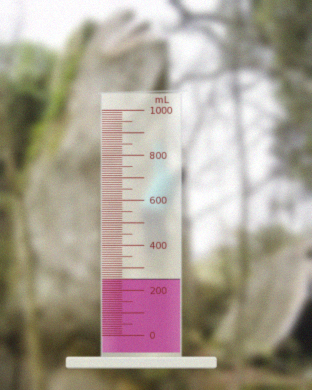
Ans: {"value": 250, "unit": "mL"}
